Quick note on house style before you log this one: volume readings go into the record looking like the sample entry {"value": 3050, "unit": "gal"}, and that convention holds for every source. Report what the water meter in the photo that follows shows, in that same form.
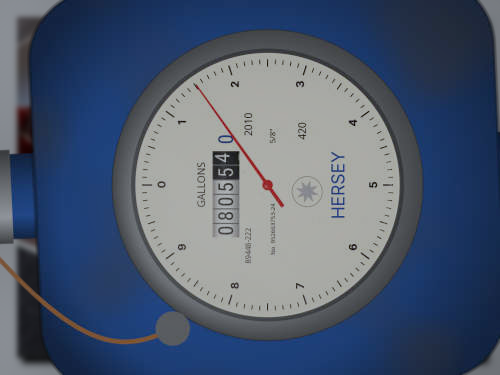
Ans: {"value": 805541.5, "unit": "gal"}
